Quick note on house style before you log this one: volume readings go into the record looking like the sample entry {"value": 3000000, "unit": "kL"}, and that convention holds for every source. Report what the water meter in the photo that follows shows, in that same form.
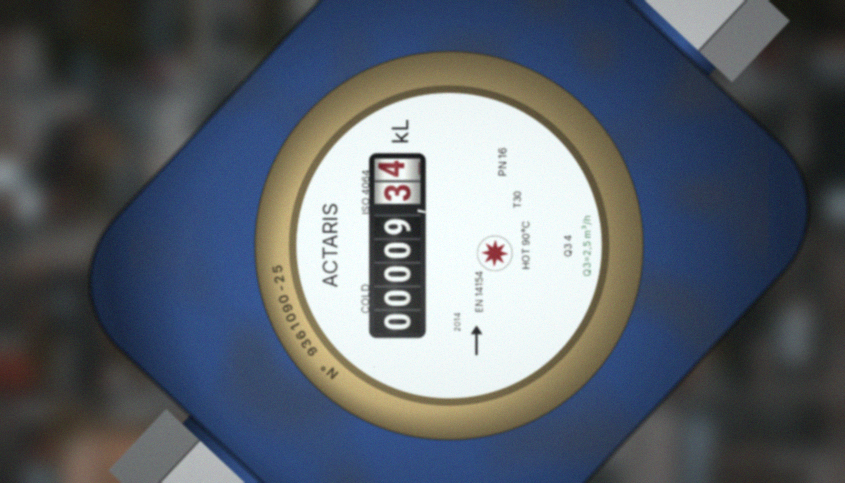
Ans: {"value": 9.34, "unit": "kL"}
